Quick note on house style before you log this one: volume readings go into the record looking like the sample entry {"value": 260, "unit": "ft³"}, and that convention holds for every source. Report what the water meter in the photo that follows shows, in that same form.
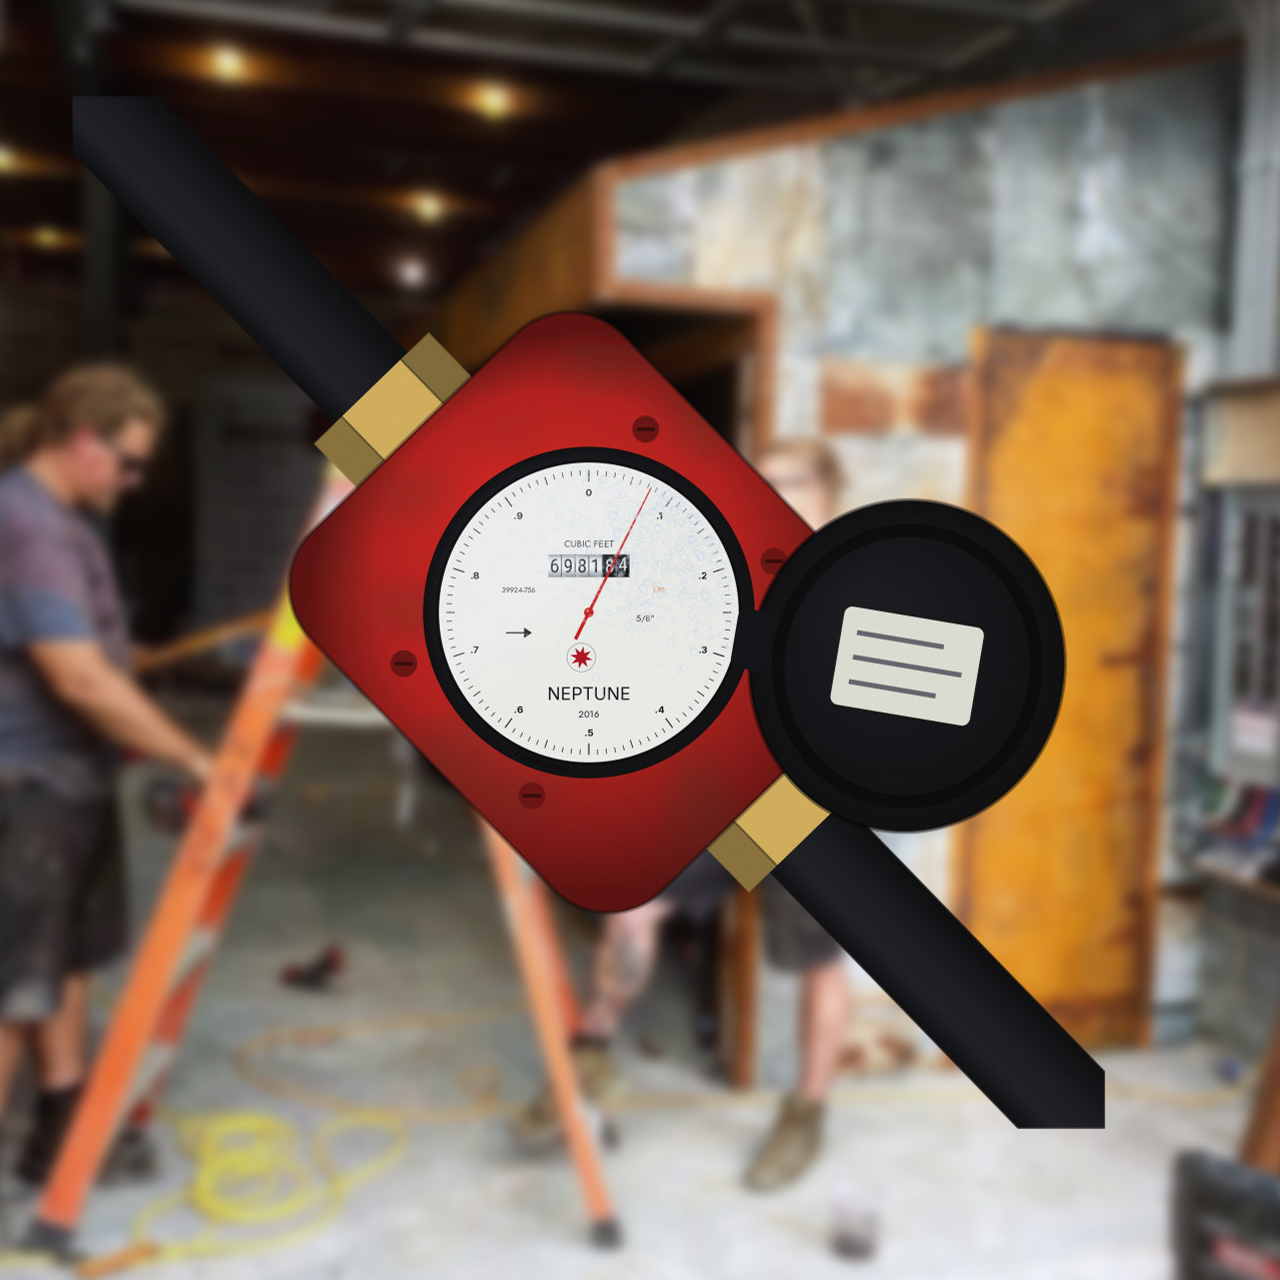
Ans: {"value": 698184.07, "unit": "ft³"}
